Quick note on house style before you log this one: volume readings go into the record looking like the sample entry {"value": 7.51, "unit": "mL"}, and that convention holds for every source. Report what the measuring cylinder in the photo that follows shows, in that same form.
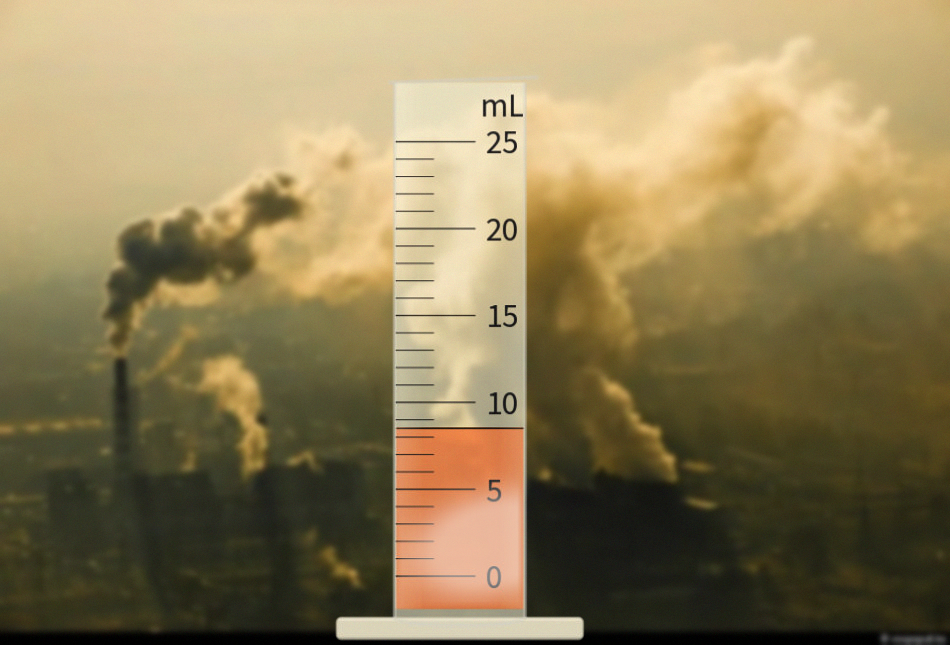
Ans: {"value": 8.5, "unit": "mL"}
